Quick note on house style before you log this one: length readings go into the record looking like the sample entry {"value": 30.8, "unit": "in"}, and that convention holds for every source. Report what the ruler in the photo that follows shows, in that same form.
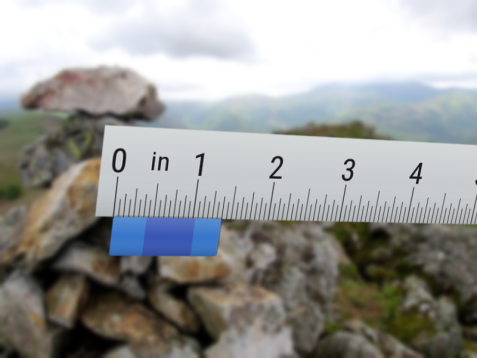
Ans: {"value": 1.375, "unit": "in"}
